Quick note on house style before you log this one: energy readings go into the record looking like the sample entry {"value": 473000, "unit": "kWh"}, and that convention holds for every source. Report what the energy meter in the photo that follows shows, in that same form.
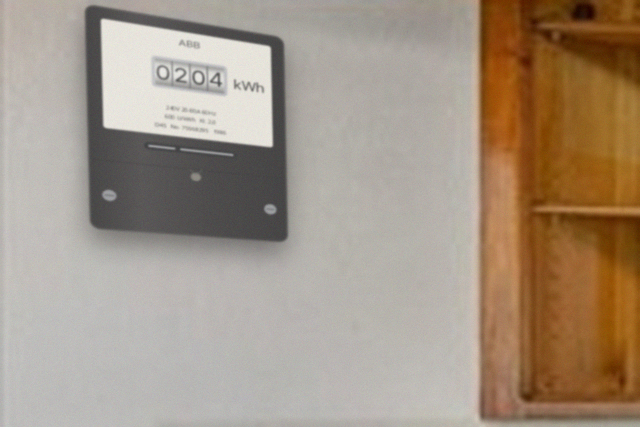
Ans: {"value": 204, "unit": "kWh"}
